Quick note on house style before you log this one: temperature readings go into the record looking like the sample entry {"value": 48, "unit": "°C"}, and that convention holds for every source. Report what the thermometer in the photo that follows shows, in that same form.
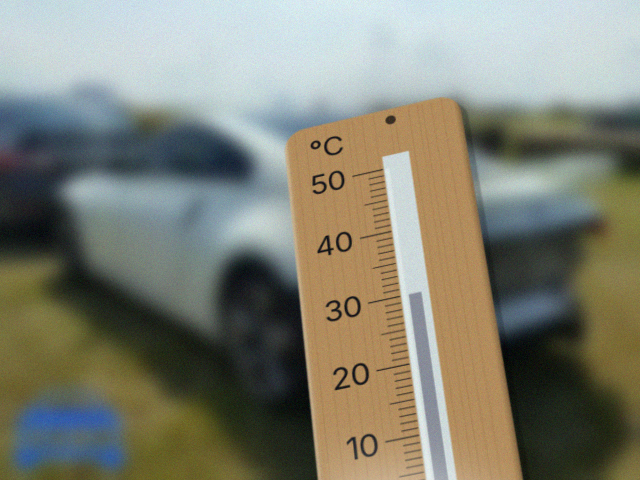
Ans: {"value": 30, "unit": "°C"}
